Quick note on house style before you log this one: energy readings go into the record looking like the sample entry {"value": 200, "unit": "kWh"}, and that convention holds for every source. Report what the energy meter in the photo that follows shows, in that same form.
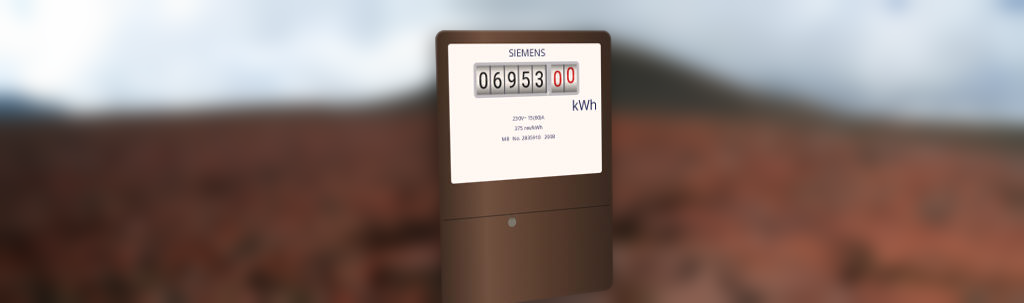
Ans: {"value": 6953.00, "unit": "kWh"}
